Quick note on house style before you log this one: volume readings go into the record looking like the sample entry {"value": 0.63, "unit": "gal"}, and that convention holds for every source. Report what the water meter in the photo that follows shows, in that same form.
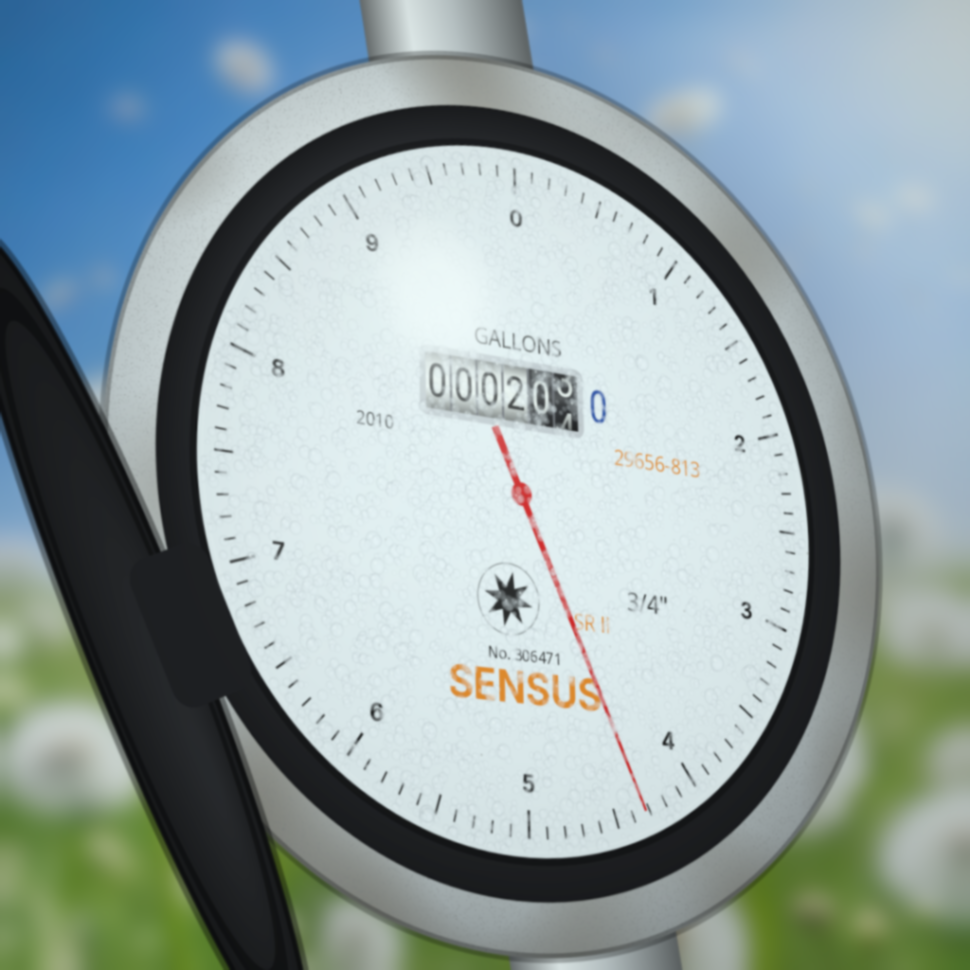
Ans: {"value": 2034.3, "unit": "gal"}
